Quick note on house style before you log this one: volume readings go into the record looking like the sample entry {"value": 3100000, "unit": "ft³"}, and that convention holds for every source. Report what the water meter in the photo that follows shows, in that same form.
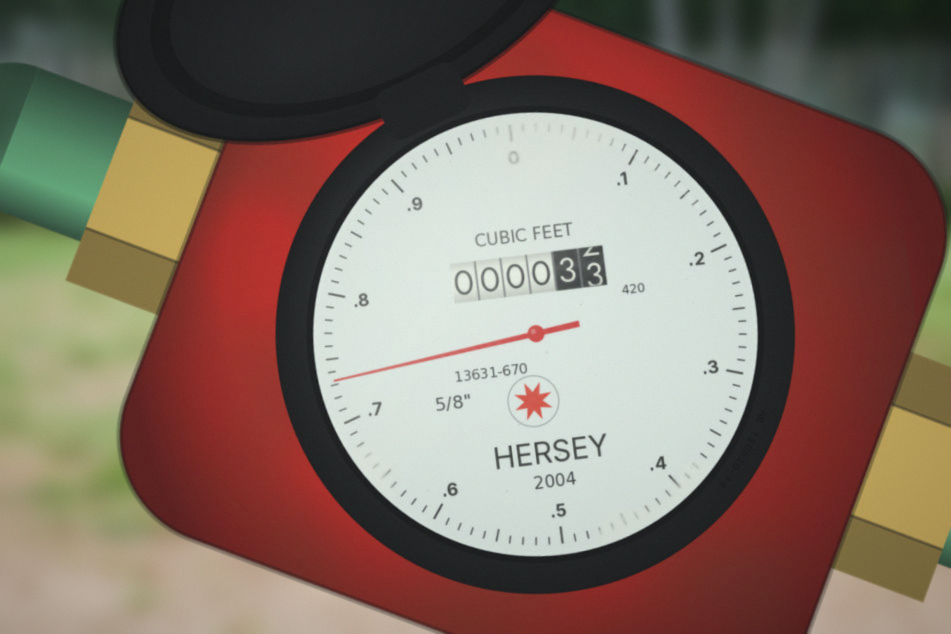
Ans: {"value": 32.73, "unit": "ft³"}
